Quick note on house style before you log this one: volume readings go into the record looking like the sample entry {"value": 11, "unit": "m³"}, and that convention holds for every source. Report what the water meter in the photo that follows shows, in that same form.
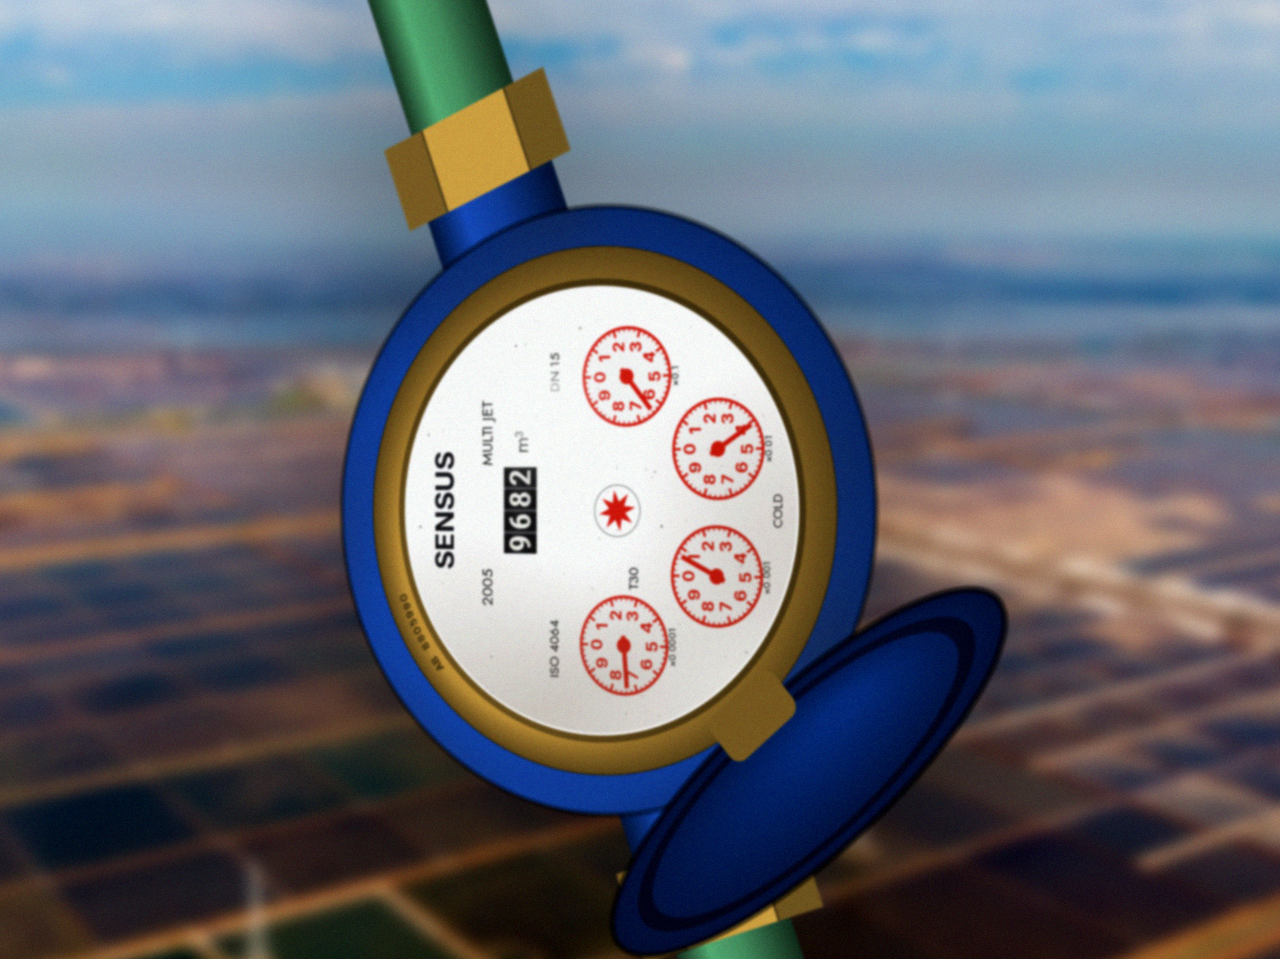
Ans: {"value": 9682.6407, "unit": "m³"}
